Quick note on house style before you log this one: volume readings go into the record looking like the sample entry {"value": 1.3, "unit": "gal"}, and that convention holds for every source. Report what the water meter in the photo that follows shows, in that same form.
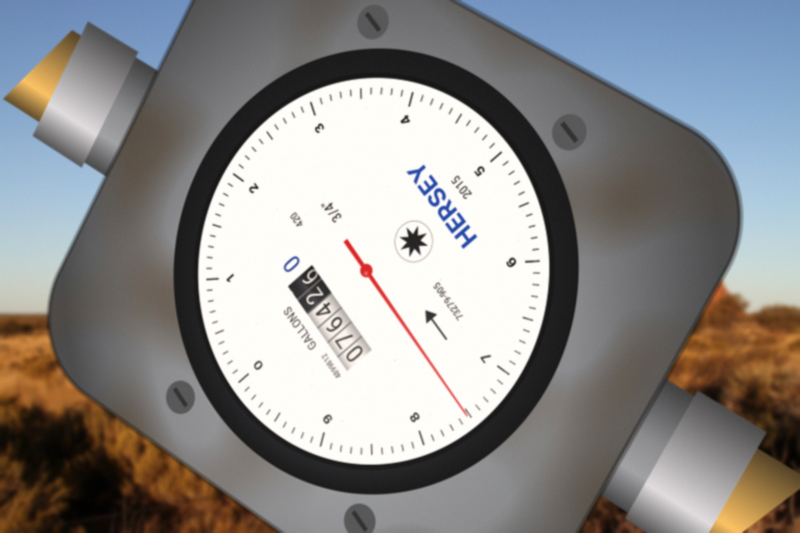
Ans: {"value": 764257.5, "unit": "gal"}
